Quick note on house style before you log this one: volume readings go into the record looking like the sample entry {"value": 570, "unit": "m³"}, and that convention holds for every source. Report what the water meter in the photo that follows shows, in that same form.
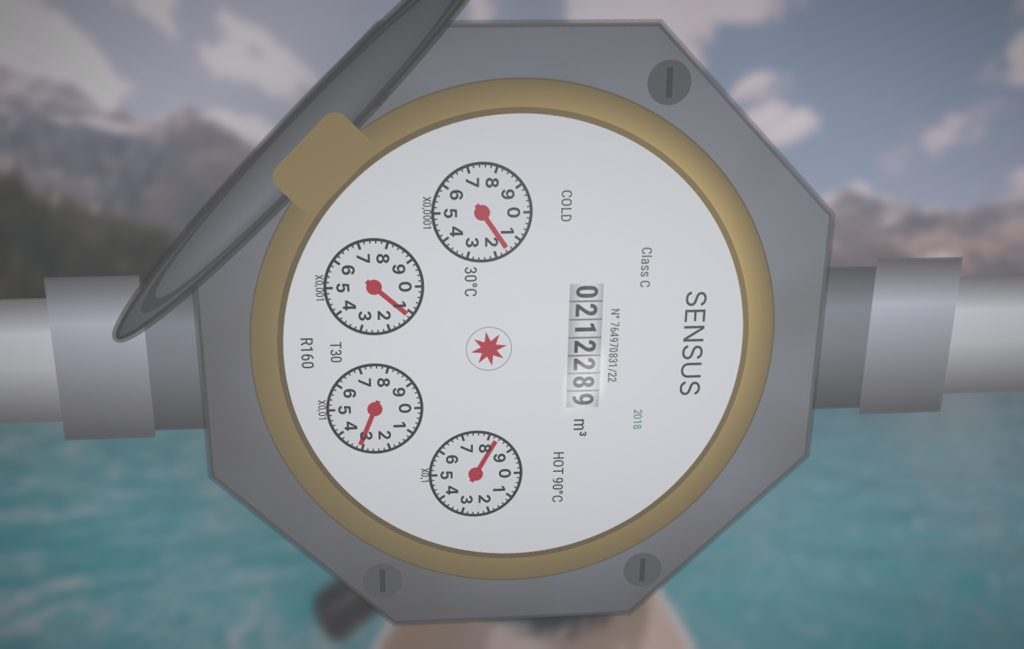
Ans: {"value": 212289.8311, "unit": "m³"}
